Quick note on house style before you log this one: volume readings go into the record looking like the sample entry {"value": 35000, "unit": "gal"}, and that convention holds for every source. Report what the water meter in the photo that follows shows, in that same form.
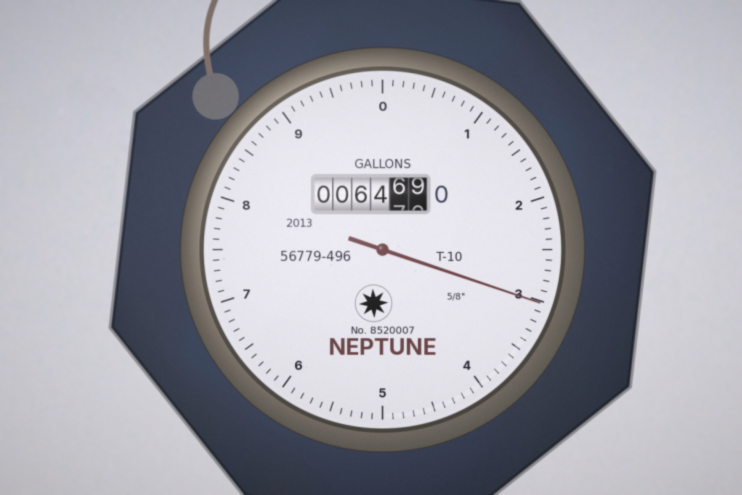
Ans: {"value": 64693.0, "unit": "gal"}
